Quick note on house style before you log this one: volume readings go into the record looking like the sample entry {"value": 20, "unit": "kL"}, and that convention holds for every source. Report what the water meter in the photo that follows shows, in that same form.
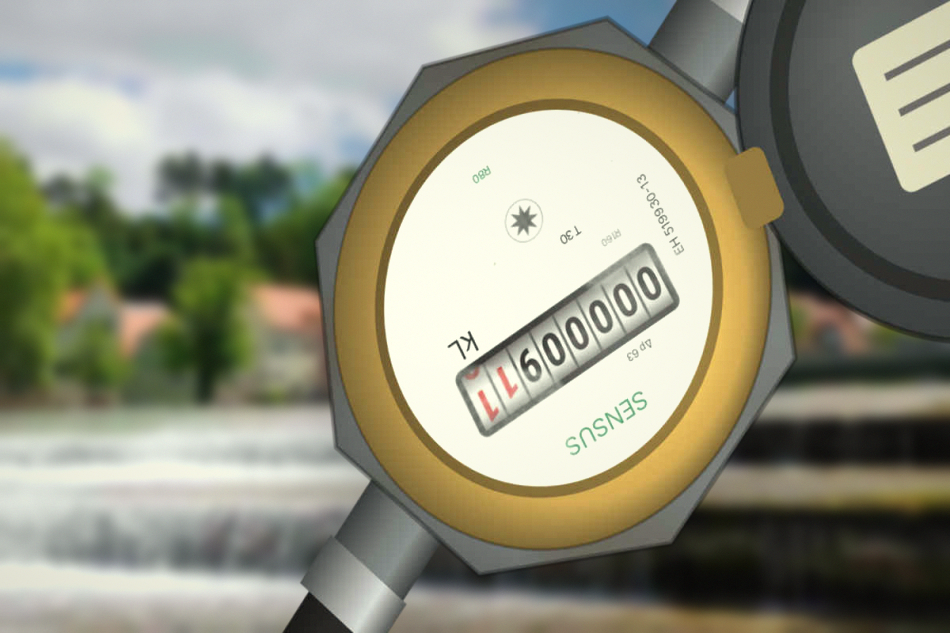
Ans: {"value": 9.11, "unit": "kL"}
